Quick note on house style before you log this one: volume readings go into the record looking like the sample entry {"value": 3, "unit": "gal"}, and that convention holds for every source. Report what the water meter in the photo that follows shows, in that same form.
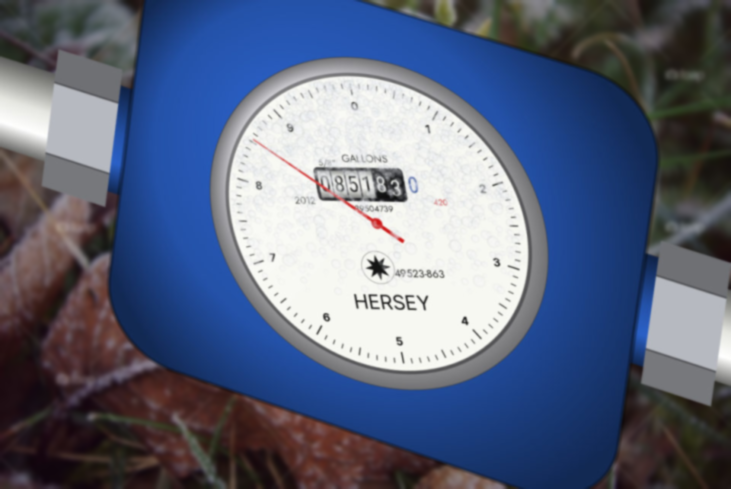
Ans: {"value": 851828.5, "unit": "gal"}
